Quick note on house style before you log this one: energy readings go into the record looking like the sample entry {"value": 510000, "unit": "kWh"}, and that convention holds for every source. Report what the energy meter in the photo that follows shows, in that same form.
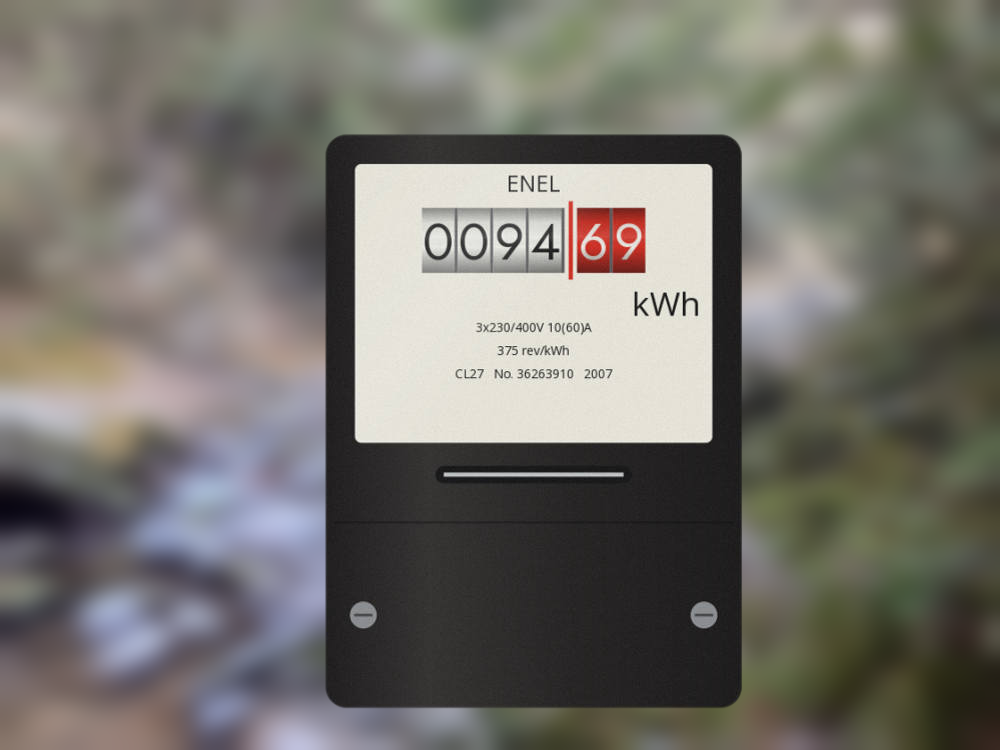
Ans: {"value": 94.69, "unit": "kWh"}
